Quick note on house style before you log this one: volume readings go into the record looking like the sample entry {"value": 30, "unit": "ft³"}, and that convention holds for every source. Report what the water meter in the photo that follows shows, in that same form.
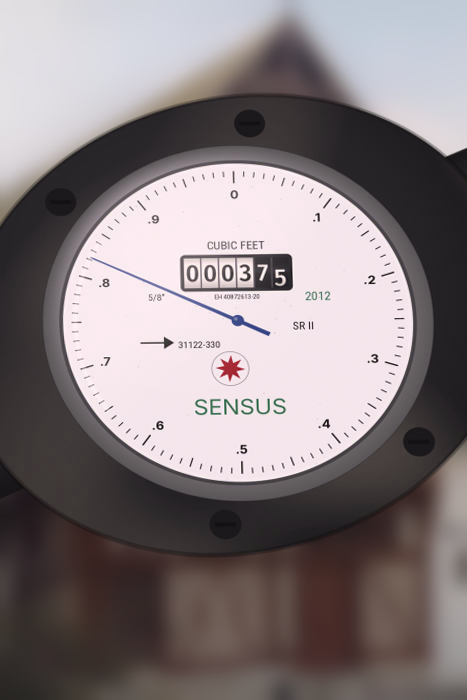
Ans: {"value": 374.82, "unit": "ft³"}
